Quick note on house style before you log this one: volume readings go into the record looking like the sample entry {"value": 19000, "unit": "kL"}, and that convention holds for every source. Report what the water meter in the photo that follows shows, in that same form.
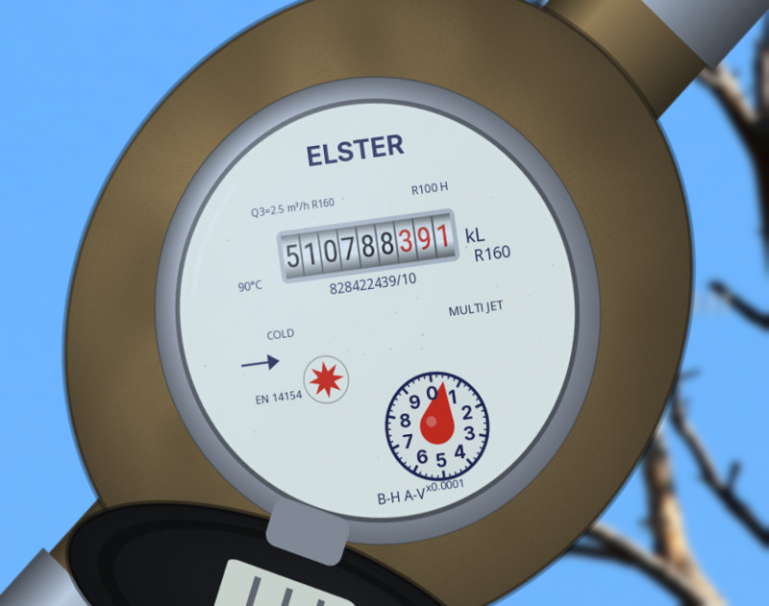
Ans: {"value": 510788.3910, "unit": "kL"}
